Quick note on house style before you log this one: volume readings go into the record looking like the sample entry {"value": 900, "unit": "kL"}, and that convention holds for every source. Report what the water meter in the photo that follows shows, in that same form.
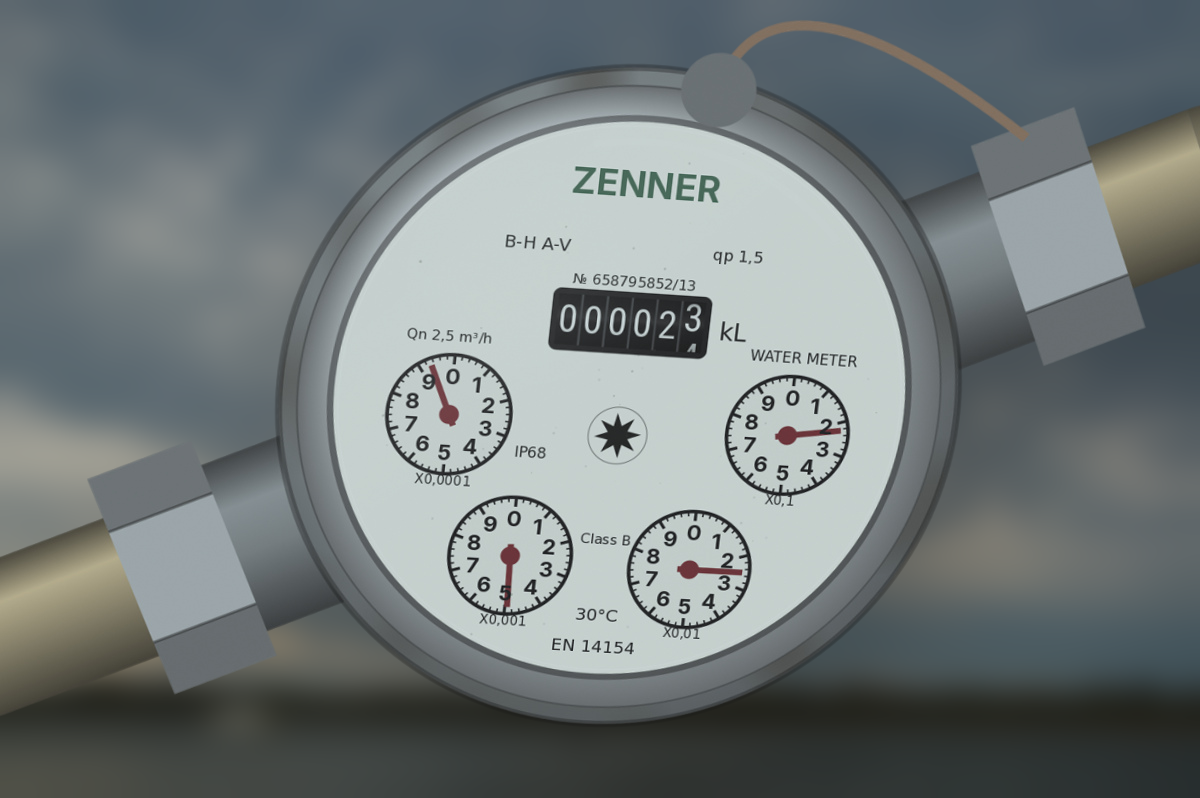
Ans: {"value": 23.2249, "unit": "kL"}
